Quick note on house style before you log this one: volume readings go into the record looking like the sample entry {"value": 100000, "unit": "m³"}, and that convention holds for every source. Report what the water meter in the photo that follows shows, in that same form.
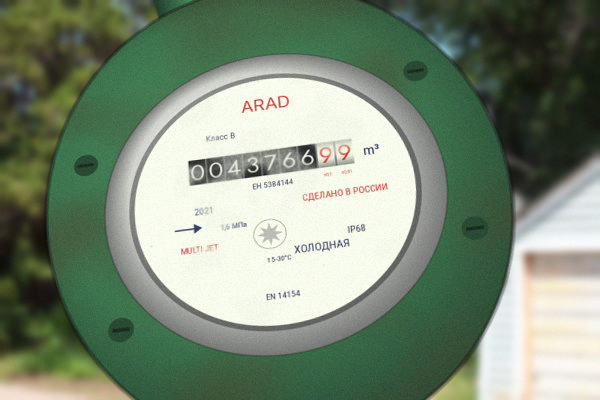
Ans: {"value": 43766.99, "unit": "m³"}
